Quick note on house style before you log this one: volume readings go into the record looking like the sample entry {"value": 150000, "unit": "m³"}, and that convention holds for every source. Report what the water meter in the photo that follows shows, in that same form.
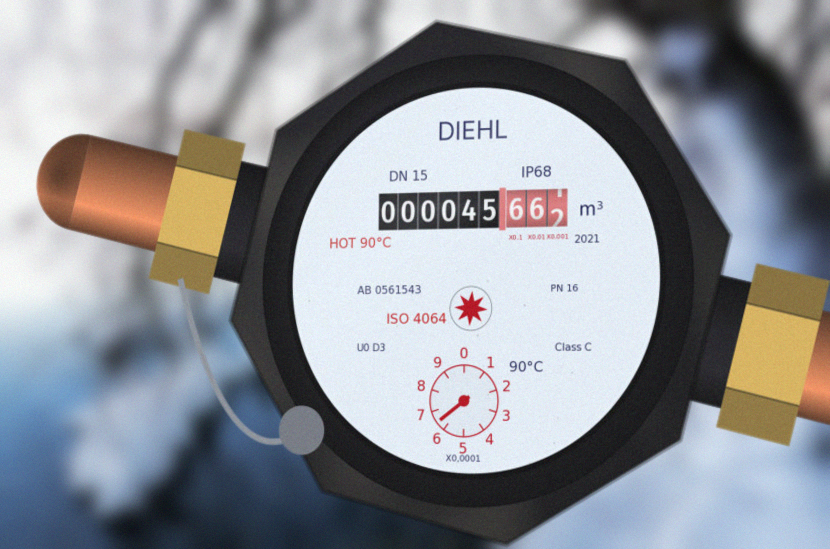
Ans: {"value": 45.6616, "unit": "m³"}
